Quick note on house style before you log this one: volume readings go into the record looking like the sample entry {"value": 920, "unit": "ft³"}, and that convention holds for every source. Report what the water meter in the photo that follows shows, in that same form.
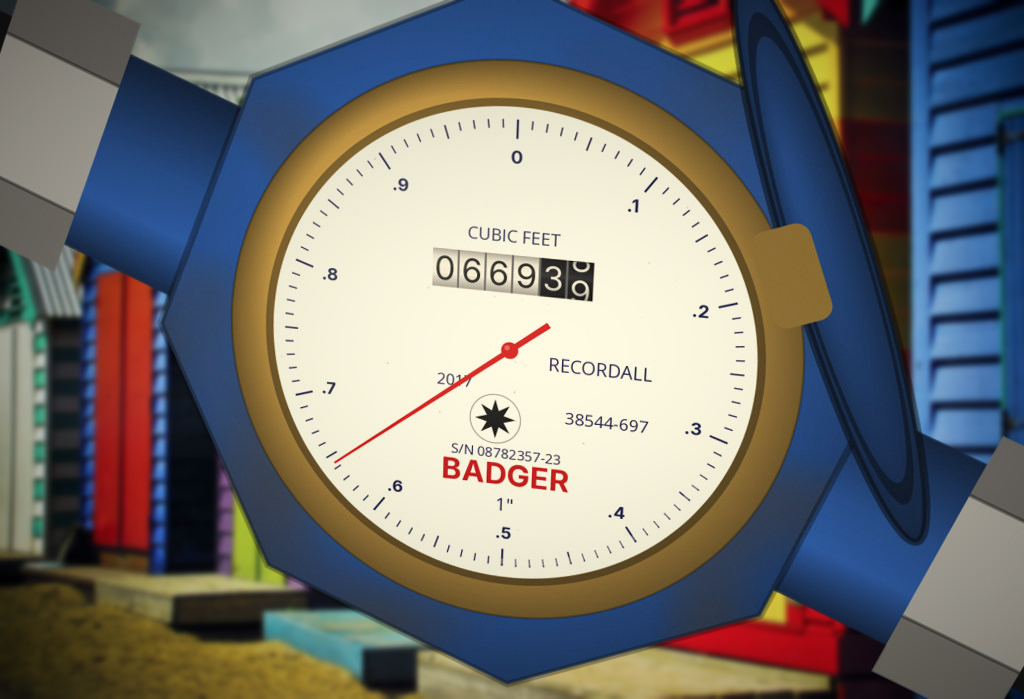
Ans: {"value": 66938.64, "unit": "ft³"}
